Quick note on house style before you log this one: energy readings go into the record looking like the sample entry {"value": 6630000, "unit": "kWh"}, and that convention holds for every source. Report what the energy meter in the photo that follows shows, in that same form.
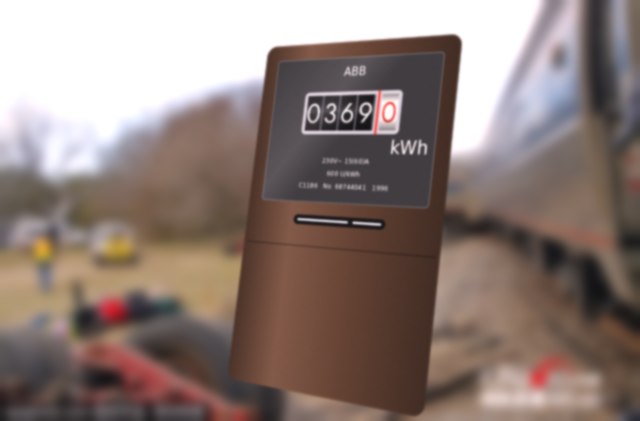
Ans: {"value": 369.0, "unit": "kWh"}
